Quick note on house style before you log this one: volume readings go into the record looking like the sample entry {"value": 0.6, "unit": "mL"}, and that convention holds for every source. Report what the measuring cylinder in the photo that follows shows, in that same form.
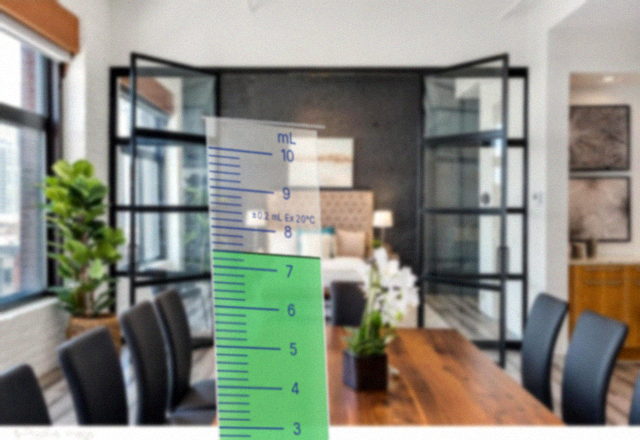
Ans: {"value": 7.4, "unit": "mL"}
